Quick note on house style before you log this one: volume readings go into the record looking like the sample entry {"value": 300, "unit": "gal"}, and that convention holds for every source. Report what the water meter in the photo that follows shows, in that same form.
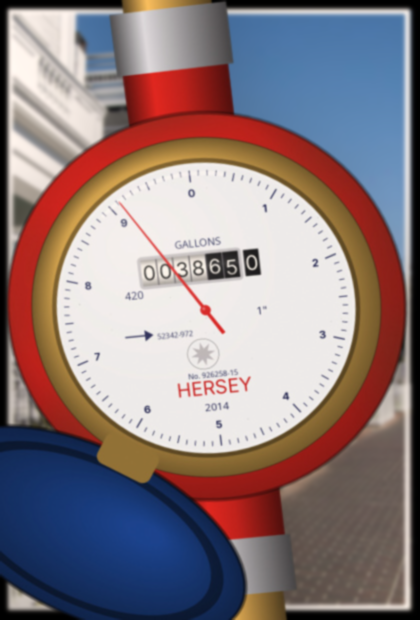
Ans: {"value": 38649.1, "unit": "gal"}
